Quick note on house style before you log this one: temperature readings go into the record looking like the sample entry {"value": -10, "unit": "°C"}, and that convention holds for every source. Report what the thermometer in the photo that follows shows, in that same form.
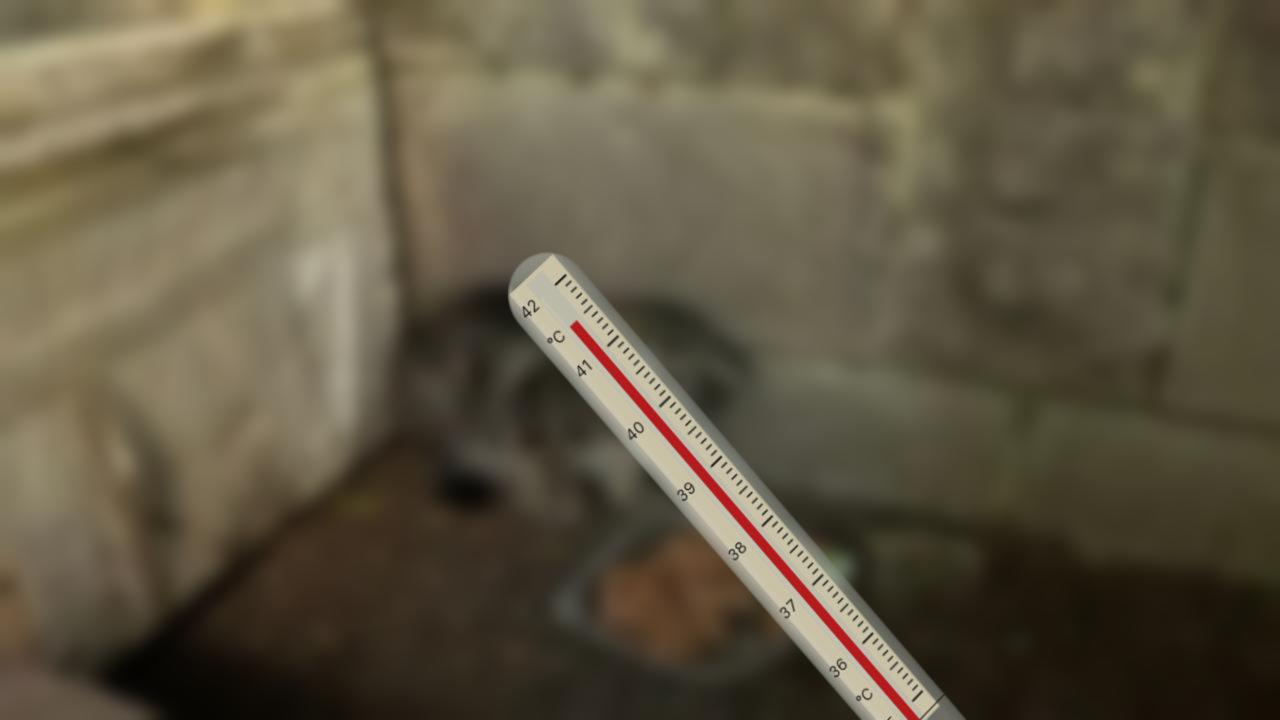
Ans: {"value": 41.5, "unit": "°C"}
